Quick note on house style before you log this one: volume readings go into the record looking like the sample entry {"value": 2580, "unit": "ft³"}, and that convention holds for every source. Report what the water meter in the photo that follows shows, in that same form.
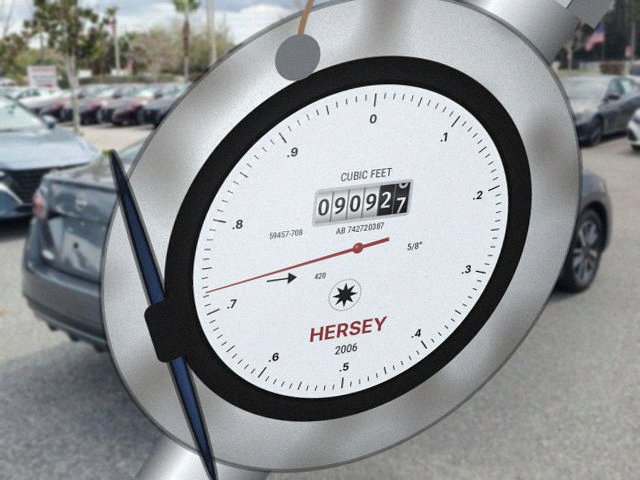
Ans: {"value": 90926.72, "unit": "ft³"}
